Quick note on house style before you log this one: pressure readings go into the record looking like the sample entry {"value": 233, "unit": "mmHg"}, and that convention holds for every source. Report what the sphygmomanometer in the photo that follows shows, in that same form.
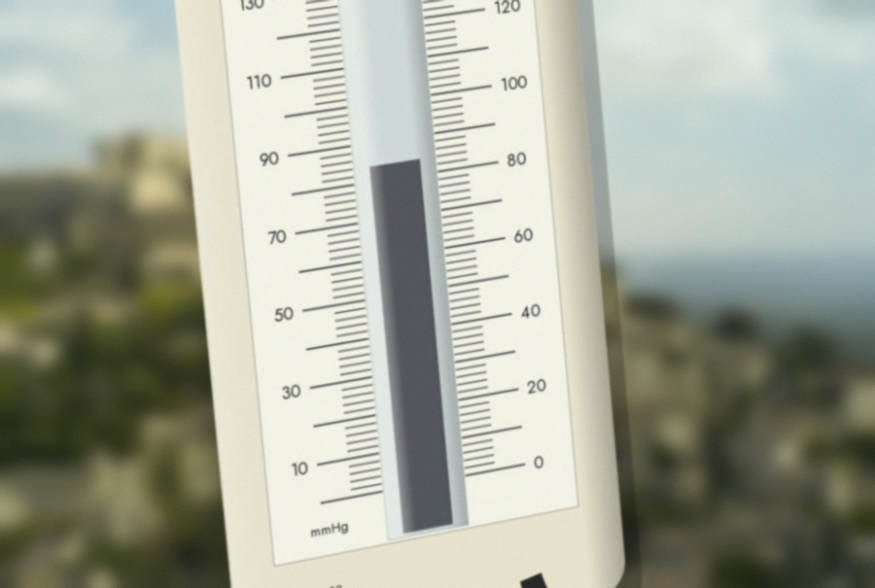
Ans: {"value": 84, "unit": "mmHg"}
